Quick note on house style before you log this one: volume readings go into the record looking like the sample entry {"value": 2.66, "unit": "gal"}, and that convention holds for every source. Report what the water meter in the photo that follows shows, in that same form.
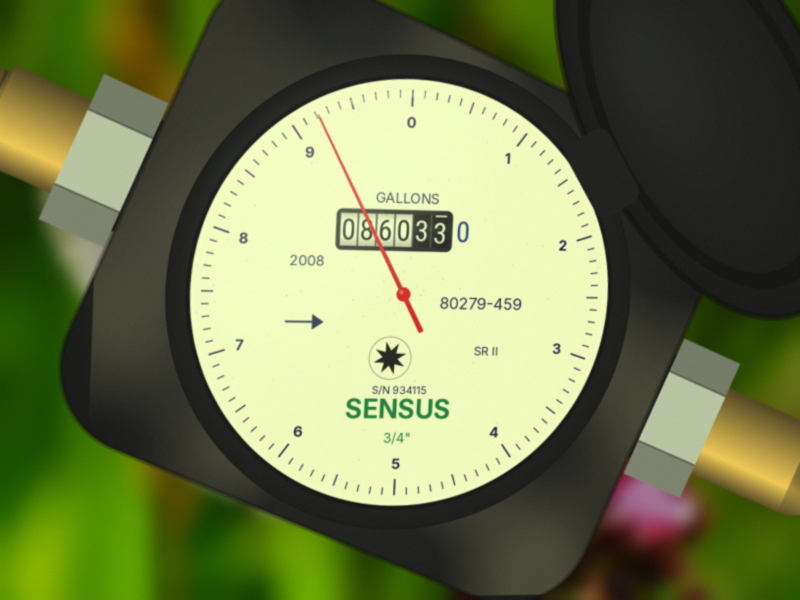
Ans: {"value": 860329.2, "unit": "gal"}
